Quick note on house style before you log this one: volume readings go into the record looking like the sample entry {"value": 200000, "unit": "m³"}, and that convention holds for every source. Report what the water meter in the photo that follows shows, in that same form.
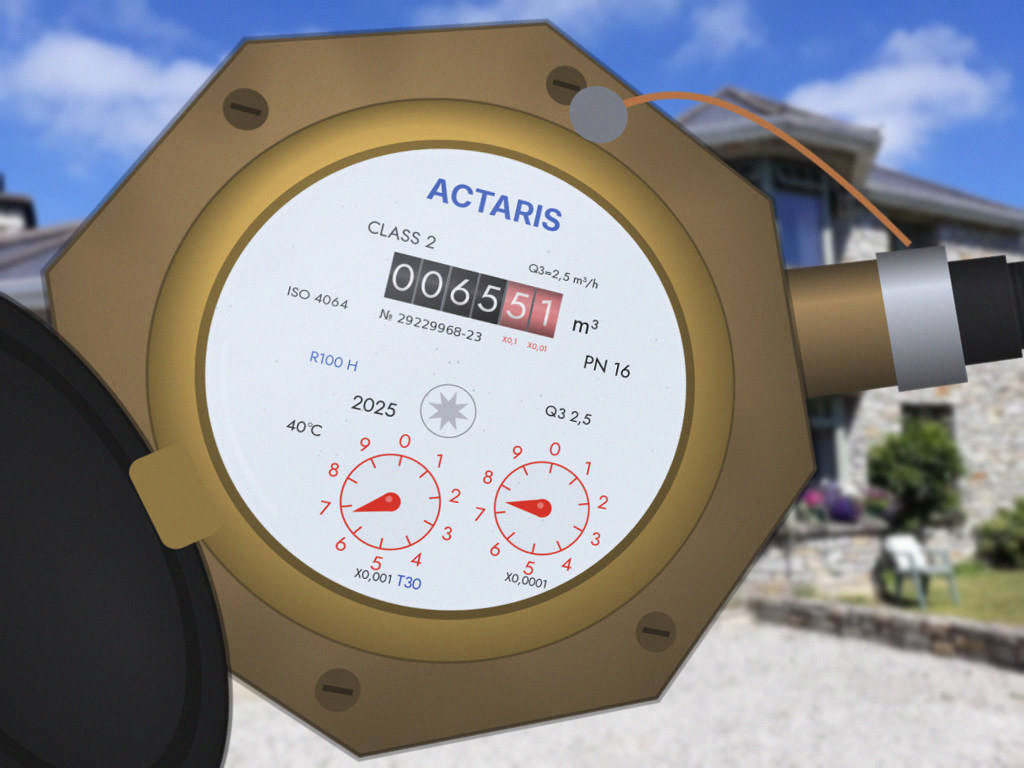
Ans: {"value": 65.5167, "unit": "m³"}
